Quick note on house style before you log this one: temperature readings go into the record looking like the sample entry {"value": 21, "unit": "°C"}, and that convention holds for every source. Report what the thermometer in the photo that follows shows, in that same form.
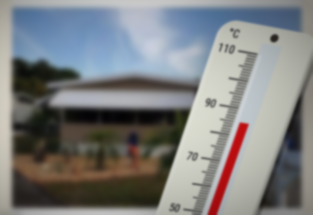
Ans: {"value": 85, "unit": "°C"}
